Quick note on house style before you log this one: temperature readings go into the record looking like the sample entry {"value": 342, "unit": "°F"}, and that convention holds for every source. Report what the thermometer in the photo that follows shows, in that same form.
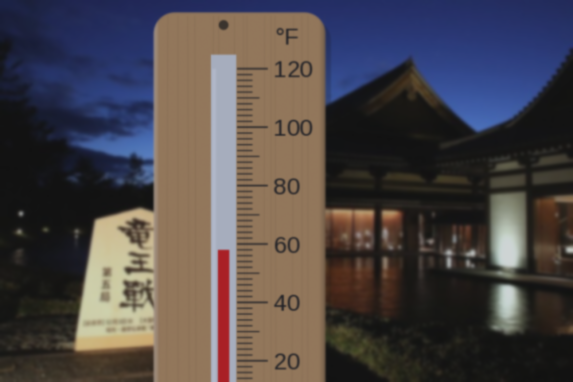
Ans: {"value": 58, "unit": "°F"}
